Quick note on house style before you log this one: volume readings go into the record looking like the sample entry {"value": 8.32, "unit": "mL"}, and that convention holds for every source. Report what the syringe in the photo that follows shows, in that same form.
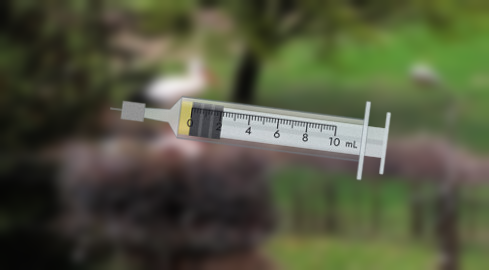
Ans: {"value": 0, "unit": "mL"}
